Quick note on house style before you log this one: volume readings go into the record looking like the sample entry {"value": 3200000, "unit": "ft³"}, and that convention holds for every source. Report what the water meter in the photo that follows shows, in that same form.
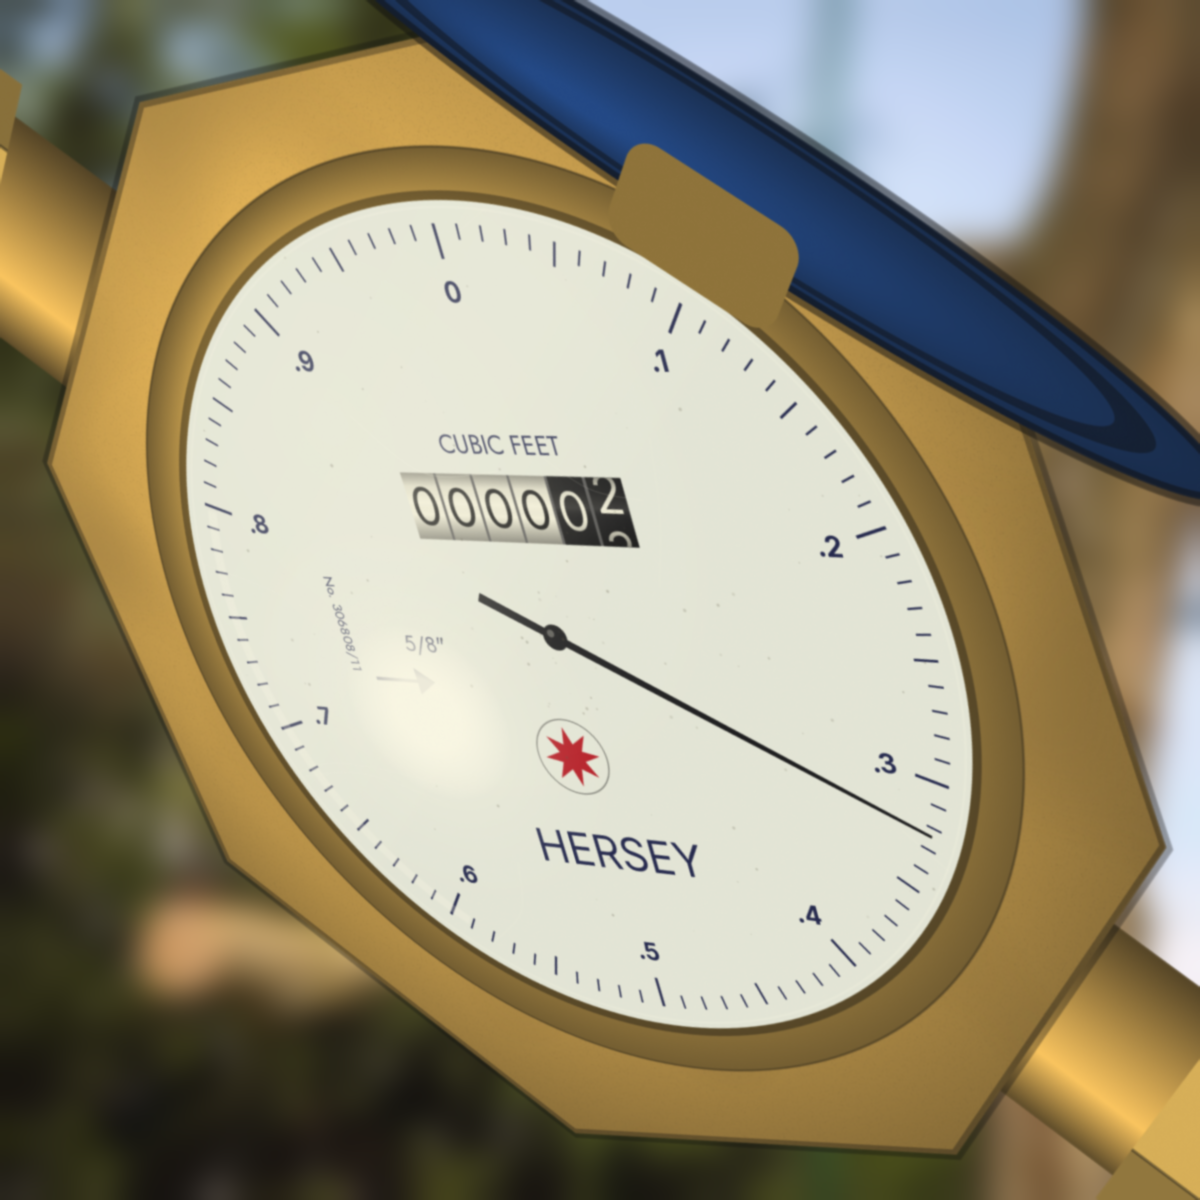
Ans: {"value": 2.32, "unit": "ft³"}
